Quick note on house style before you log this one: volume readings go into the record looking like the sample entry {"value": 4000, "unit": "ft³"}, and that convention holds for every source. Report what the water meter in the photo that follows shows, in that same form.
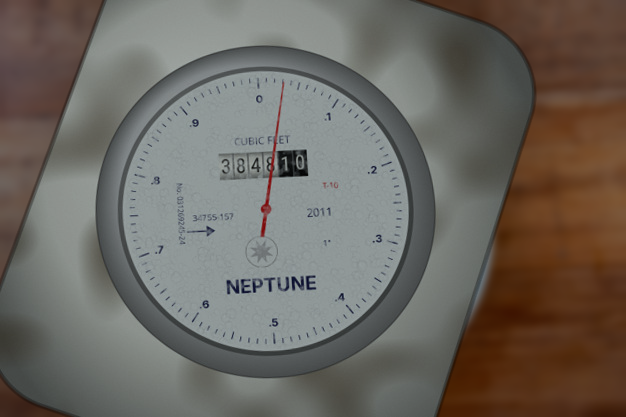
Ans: {"value": 384810.03, "unit": "ft³"}
